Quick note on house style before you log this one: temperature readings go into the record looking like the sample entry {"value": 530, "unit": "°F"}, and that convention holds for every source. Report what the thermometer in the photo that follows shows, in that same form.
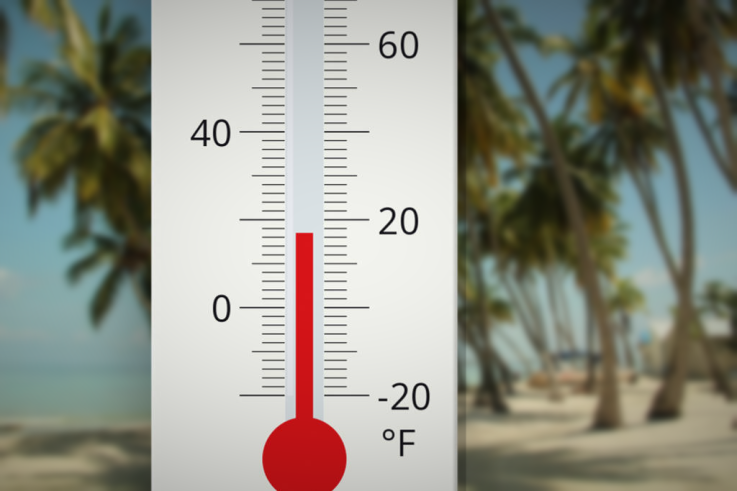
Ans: {"value": 17, "unit": "°F"}
